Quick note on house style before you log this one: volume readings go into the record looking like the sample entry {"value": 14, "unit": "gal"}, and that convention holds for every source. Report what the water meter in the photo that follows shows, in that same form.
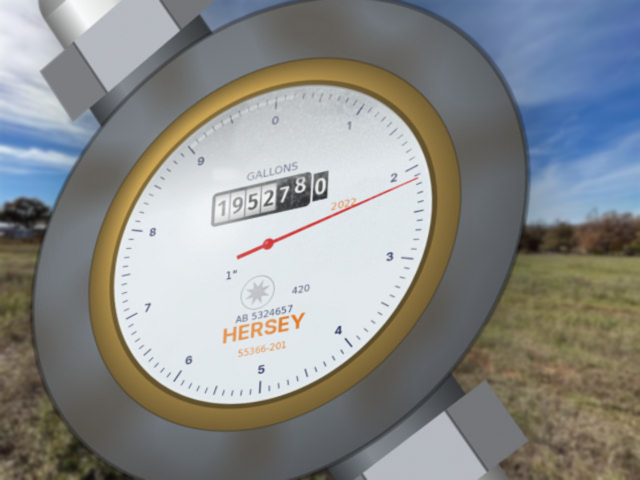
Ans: {"value": 1952782.1, "unit": "gal"}
